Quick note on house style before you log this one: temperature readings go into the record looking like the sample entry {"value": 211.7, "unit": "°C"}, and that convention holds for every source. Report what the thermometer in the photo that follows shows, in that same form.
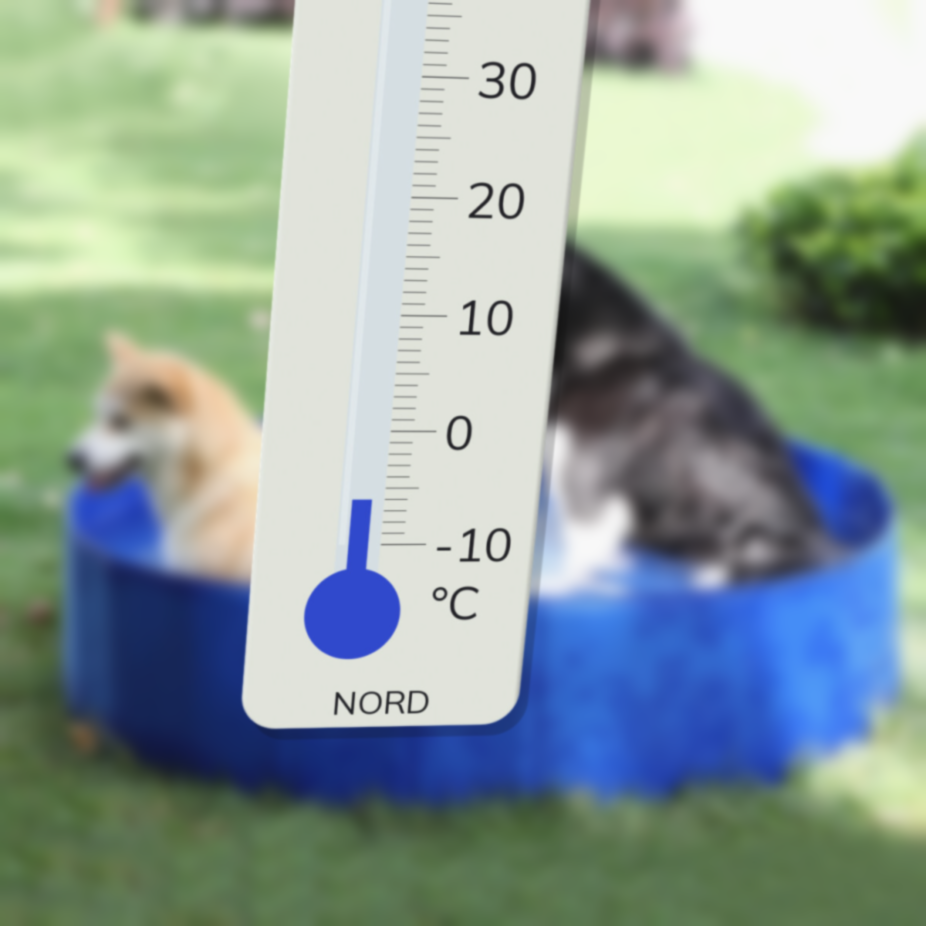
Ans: {"value": -6, "unit": "°C"}
